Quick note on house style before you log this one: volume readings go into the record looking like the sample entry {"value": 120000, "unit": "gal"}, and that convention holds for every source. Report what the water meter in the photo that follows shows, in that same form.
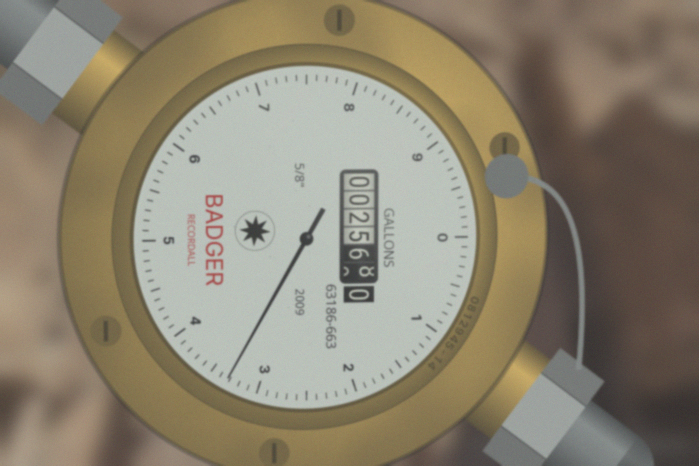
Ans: {"value": 25683.3, "unit": "gal"}
